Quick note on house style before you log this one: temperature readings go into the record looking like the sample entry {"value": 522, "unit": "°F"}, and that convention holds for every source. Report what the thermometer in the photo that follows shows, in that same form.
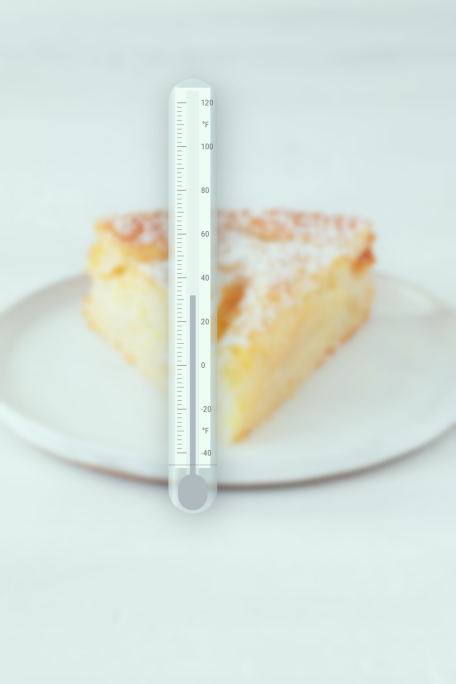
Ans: {"value": 32, "unit": "°F"}
